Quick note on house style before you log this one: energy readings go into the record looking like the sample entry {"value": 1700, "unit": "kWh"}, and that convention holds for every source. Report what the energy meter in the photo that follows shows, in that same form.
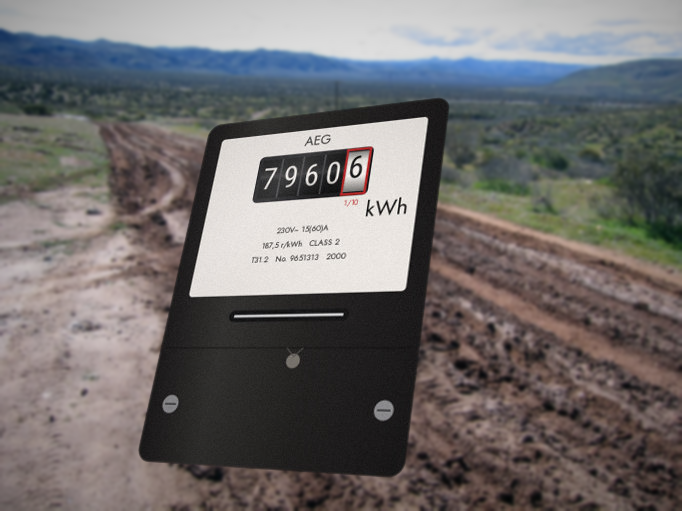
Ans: {"value": 7960.6, "unit": "kWh"}
